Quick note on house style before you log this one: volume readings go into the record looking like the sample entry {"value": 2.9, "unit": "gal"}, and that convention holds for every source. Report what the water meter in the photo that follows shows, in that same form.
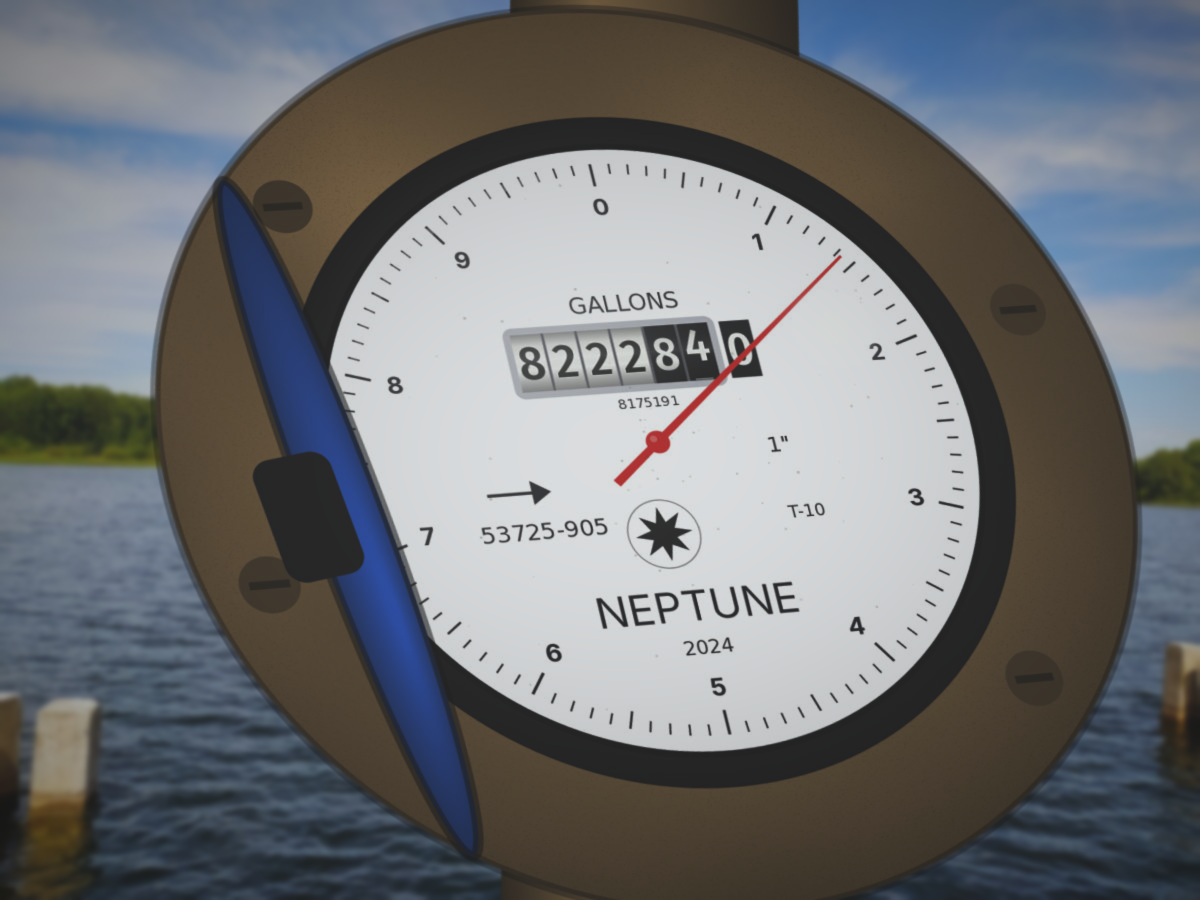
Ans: {"value": 8222841.4, "unit": "gal"}
